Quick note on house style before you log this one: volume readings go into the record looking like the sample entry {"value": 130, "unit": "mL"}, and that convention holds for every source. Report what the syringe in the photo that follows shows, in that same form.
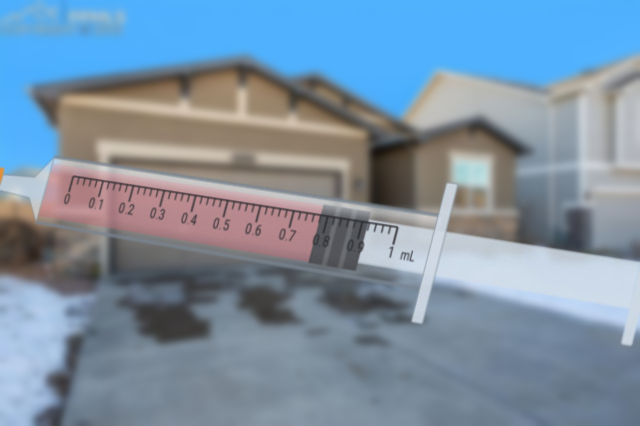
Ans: {"value": 0.78, "unit": "mL"}
